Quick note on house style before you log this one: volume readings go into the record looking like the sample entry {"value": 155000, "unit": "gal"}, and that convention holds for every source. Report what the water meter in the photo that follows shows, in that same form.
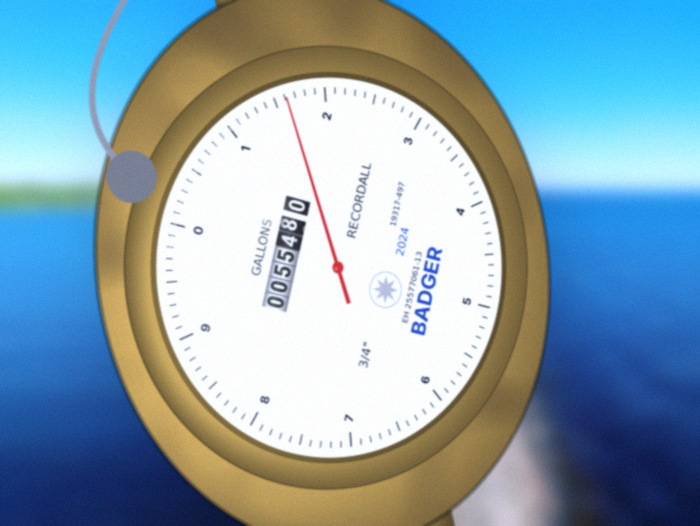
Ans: {"value": 55481.6, "unit": "gal"}
